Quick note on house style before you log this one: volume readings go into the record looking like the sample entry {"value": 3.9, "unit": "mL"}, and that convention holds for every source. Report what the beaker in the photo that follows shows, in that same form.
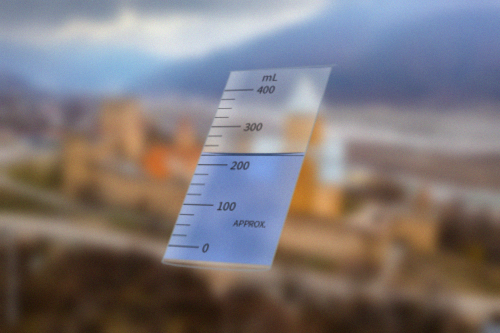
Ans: {"value": 225, "unit": "mL"}
